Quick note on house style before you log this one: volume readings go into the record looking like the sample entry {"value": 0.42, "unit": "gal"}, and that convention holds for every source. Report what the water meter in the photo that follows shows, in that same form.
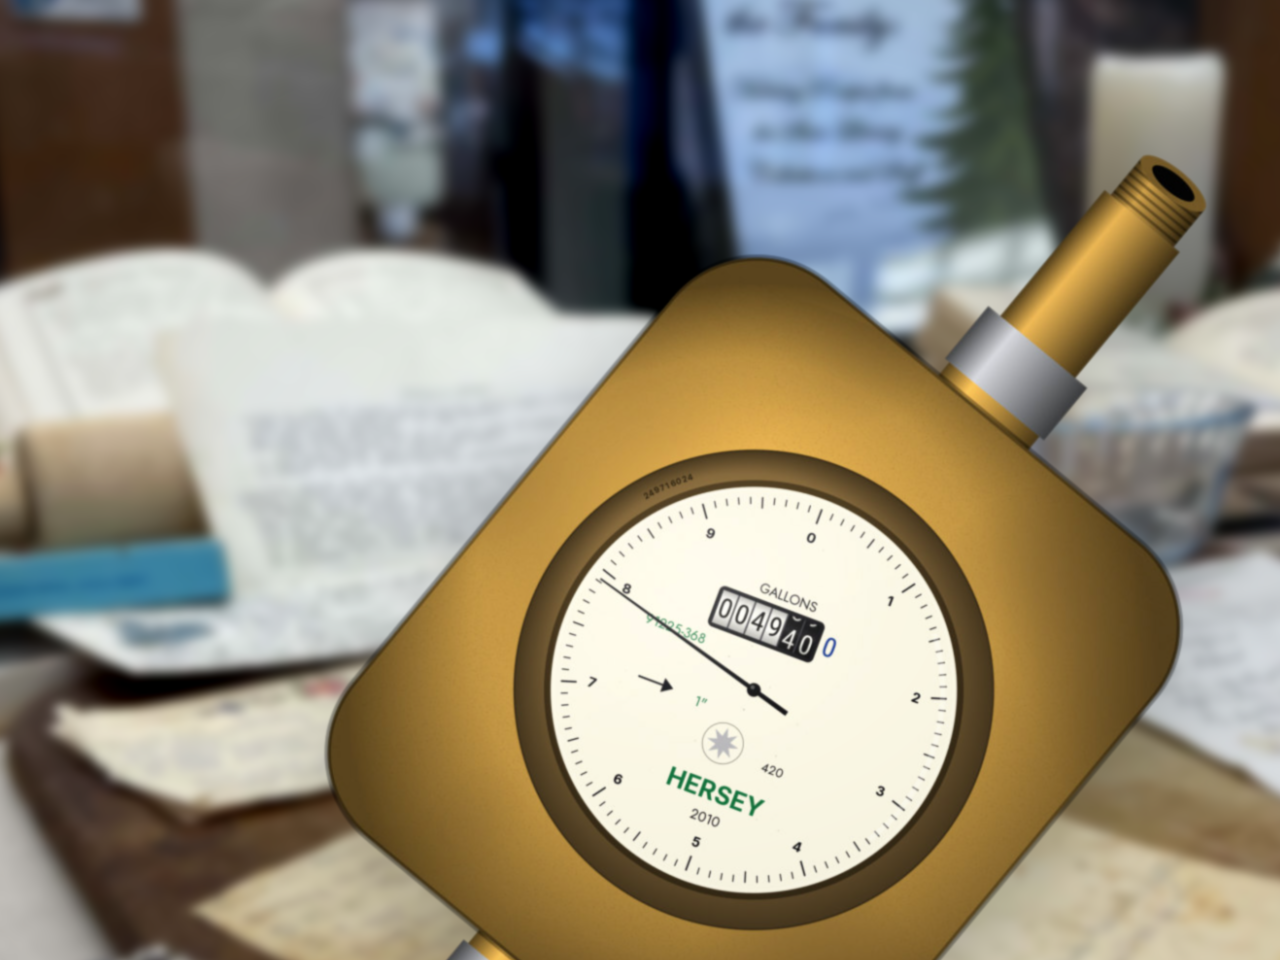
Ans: {"value": 49397.9, "unit": "gal"}
